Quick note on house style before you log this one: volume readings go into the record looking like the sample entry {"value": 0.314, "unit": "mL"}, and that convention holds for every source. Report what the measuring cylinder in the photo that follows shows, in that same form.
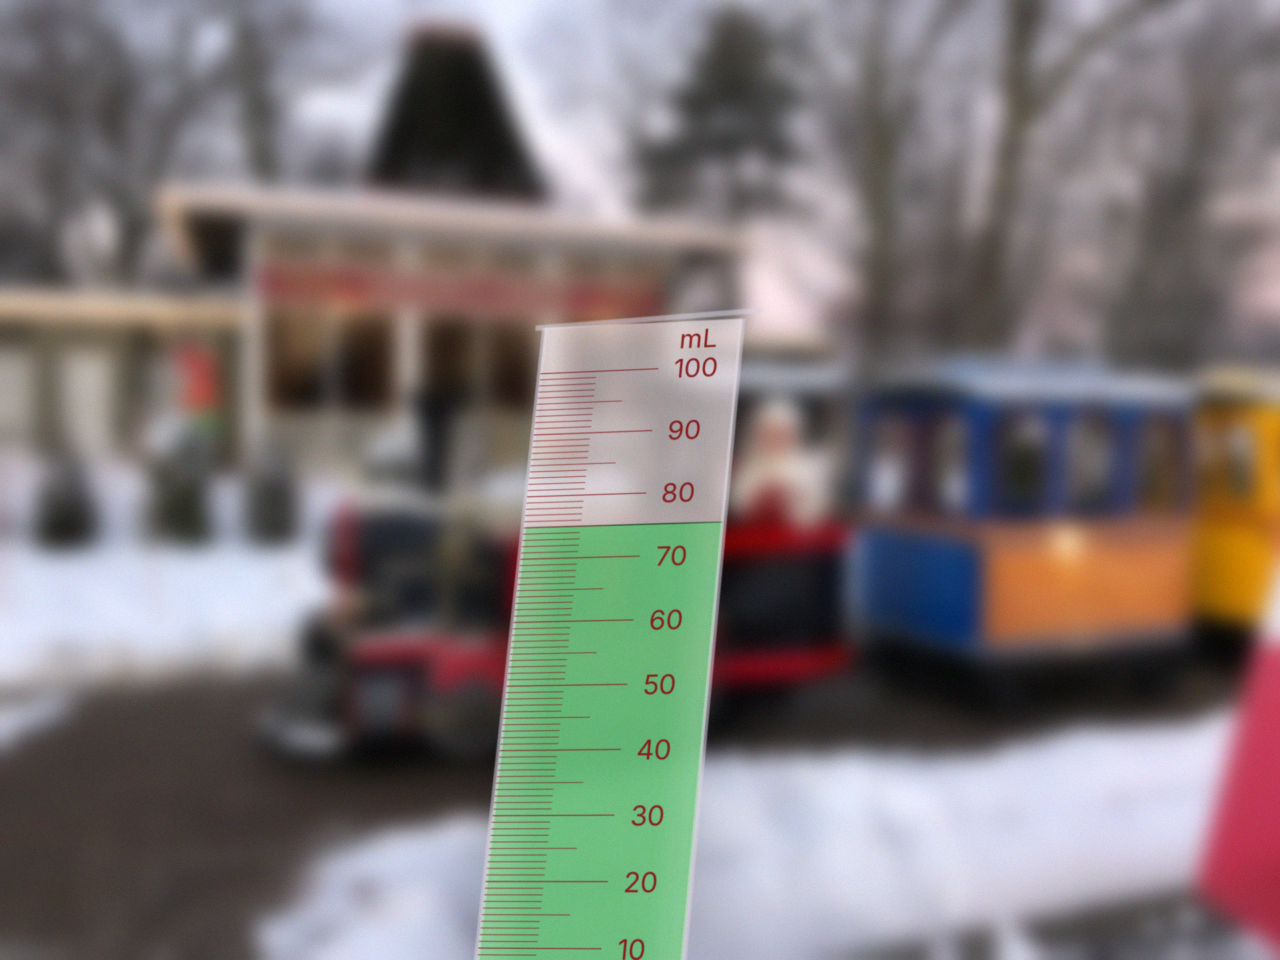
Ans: {"value": 75, "unit": "mL"}
